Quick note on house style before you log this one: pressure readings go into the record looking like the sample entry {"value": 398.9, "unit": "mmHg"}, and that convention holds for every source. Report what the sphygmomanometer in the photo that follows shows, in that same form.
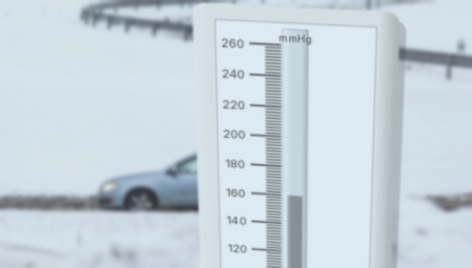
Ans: {"value": 160, "unit": "mmHg"}
